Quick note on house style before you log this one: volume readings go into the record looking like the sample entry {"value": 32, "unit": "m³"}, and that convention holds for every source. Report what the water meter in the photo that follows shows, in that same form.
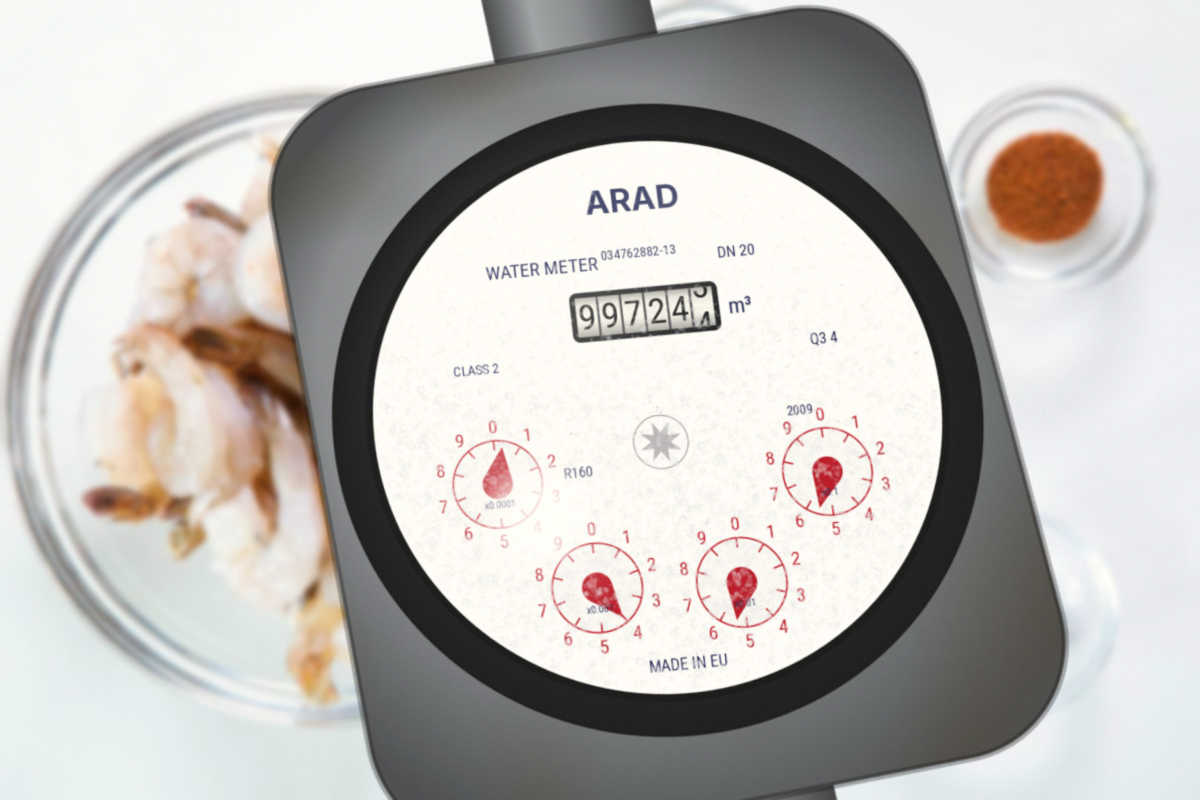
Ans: {"value": 997243.5540, "unit": "m³"}
